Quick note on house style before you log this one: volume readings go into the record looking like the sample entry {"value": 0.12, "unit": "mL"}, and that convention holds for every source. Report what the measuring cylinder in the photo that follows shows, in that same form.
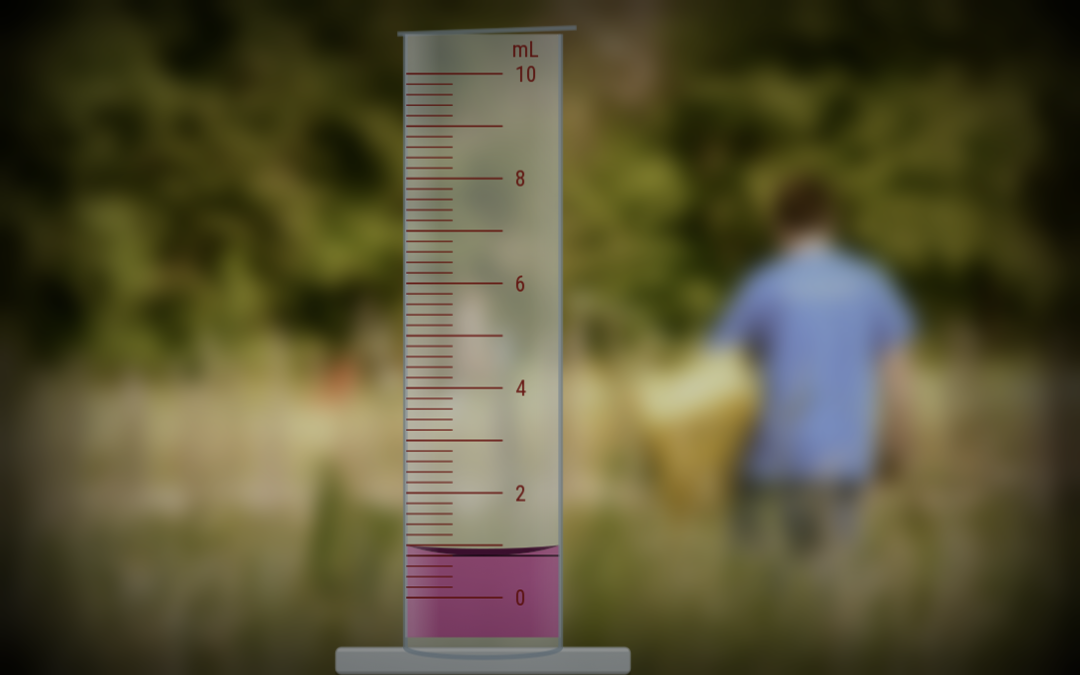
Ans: {"value": 0.8, "unit": "mL"}
